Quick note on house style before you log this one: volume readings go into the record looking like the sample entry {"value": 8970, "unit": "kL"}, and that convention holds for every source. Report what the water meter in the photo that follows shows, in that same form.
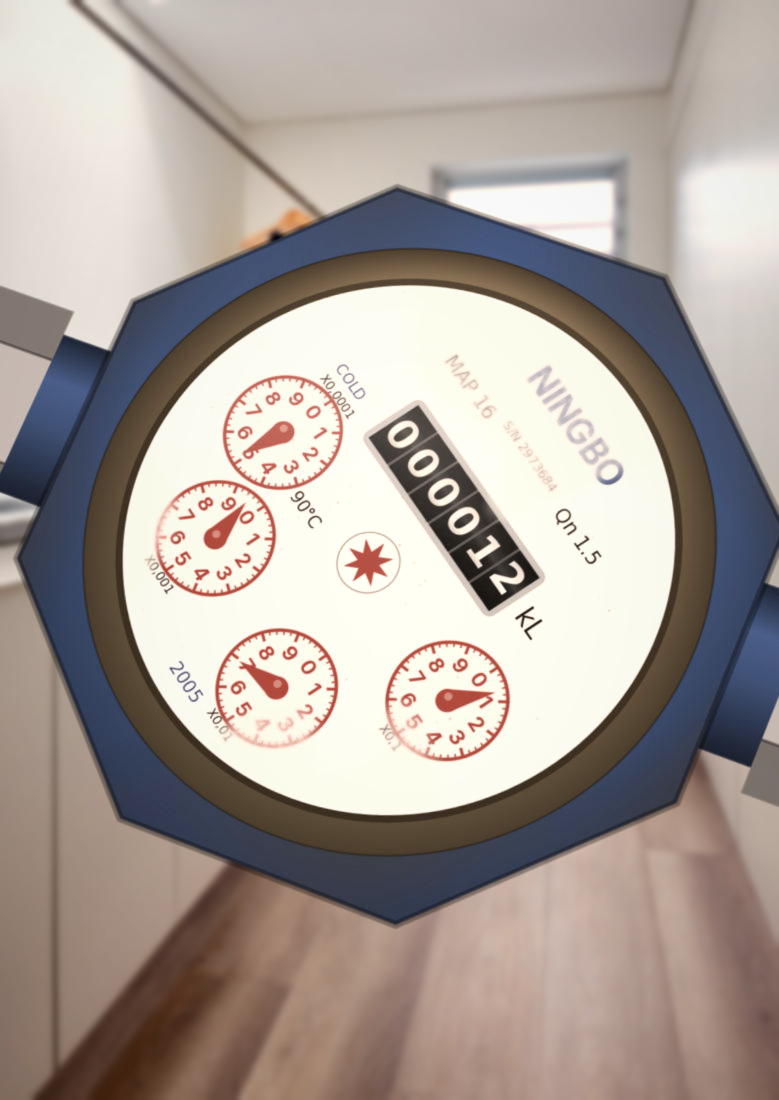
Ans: {"value": 12.0695, "unit": "kL"}
